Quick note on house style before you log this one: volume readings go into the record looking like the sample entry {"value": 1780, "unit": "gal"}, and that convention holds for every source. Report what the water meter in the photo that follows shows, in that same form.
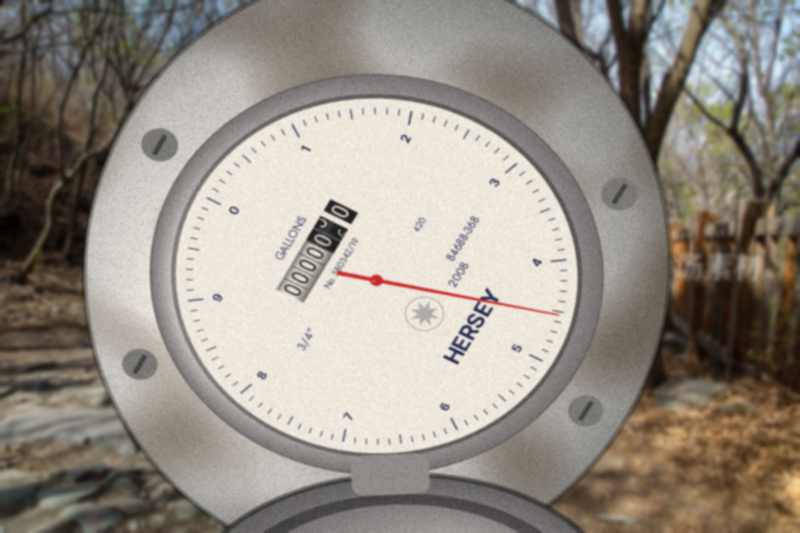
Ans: {"value": 54.5, "unit": "gal"}
